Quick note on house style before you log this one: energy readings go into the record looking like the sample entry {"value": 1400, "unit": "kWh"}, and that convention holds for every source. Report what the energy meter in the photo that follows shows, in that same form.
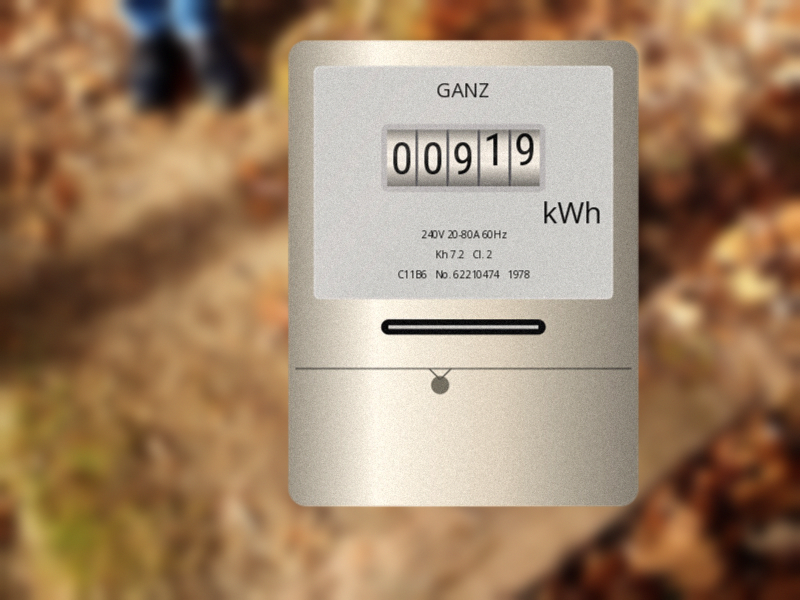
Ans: {"value": 919, "unit": "kWh"}
